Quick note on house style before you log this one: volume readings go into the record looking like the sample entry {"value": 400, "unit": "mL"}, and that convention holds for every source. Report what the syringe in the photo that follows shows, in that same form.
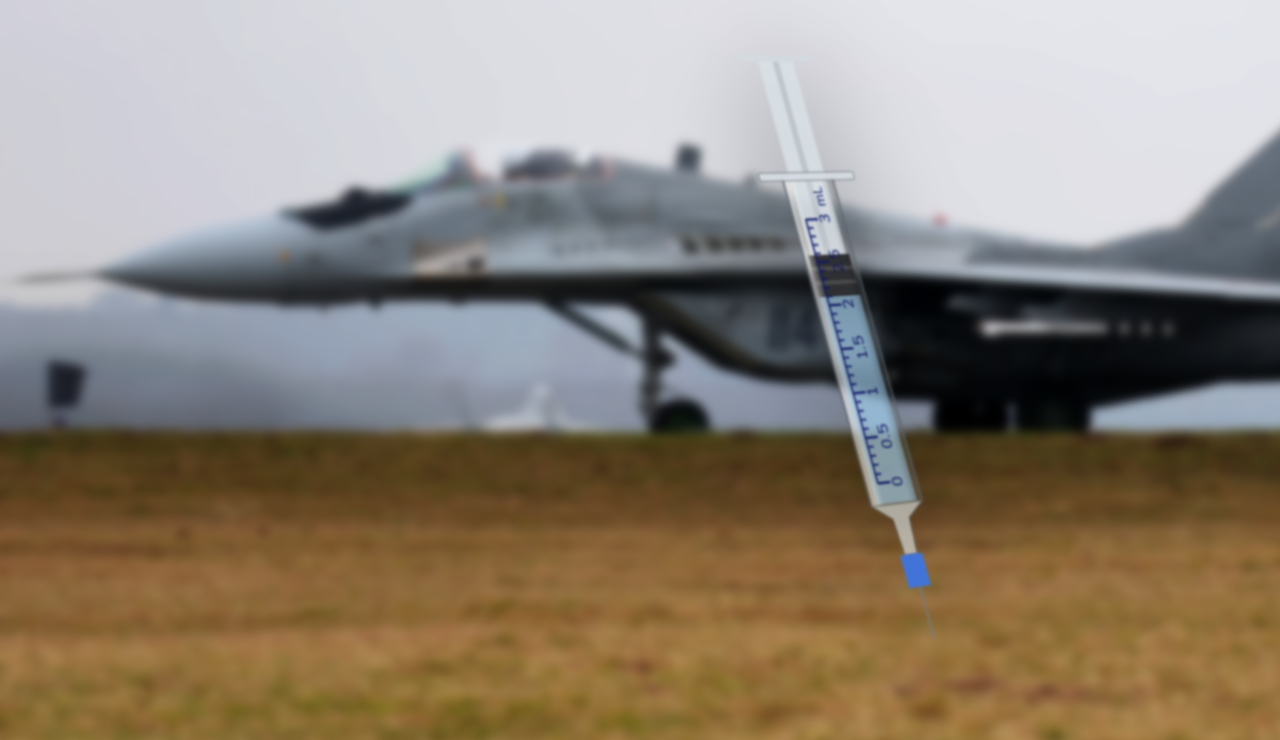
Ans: {"value": 2.1, "unit": "mL"}
